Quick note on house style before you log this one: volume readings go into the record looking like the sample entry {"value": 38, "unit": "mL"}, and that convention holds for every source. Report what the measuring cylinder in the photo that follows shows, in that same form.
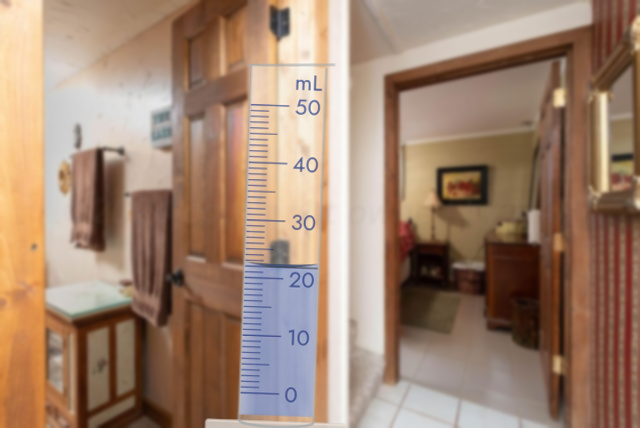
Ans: {"value": 22, "unit": "mL"}
